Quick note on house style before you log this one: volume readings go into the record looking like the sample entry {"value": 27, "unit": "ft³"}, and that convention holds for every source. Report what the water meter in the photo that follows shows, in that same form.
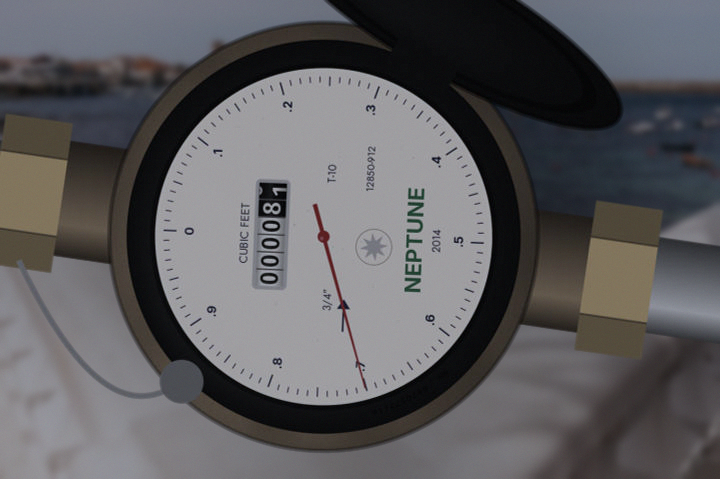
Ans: {"value": 80.70, "unit": "ft³"}
